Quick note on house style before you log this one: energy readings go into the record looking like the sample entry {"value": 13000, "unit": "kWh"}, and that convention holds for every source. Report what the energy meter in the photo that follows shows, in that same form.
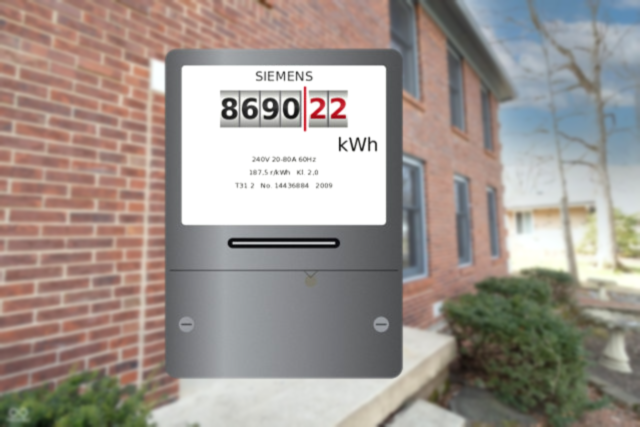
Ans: {"value": 8690.22, "unit": "kWh"}
